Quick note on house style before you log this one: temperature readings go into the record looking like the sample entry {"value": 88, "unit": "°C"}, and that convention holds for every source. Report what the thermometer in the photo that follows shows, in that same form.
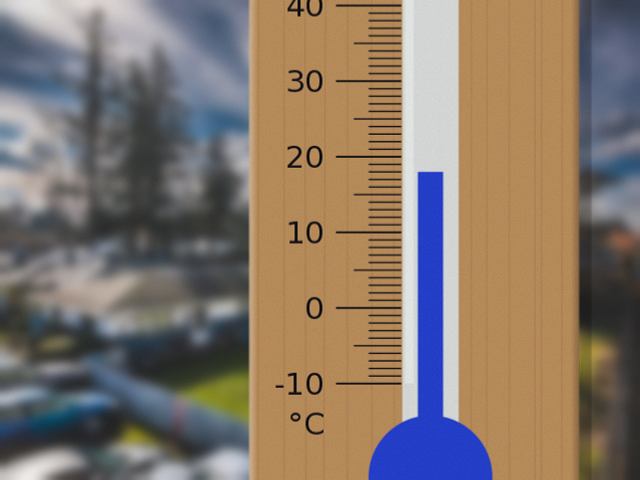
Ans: {"value": 18, "unit": "°C"}
